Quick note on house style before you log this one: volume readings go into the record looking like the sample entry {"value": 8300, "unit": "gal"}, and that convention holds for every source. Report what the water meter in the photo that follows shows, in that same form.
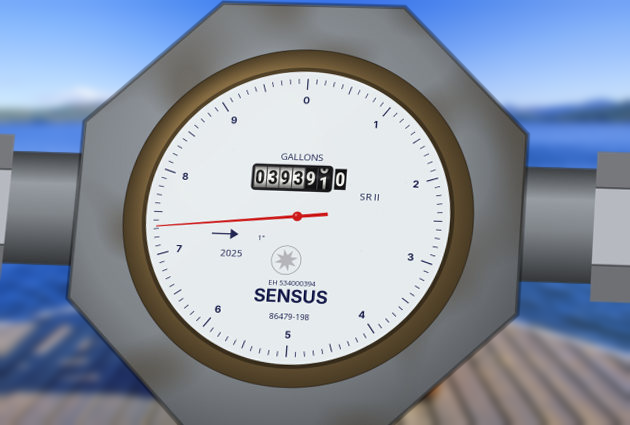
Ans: {"value": 393907.3, "unit": "gal"}
